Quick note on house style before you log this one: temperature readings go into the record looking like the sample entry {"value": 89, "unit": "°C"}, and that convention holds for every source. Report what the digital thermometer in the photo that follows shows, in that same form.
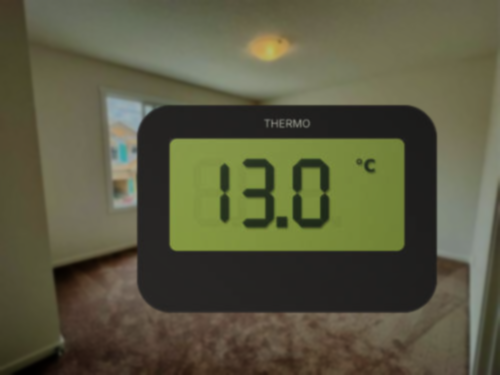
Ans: {"value": 13.0, "unit": "°C"}
